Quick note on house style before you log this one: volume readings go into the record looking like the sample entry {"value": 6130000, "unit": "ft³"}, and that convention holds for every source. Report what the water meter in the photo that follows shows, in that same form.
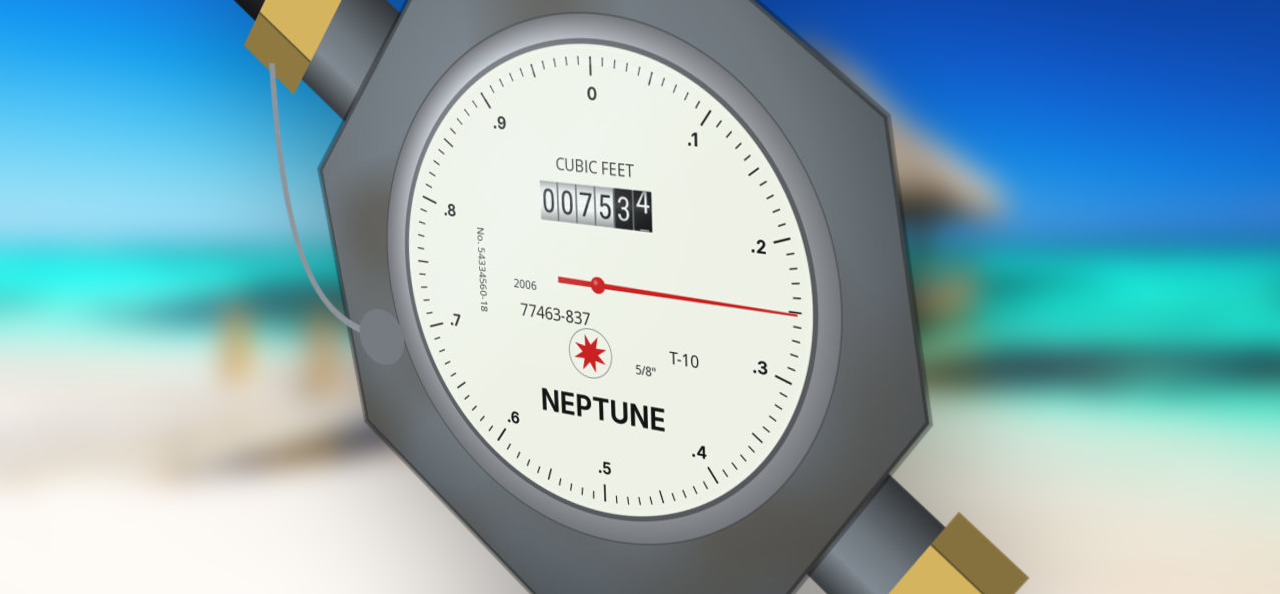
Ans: {"value": 7534.25, "unit": "ft³"}
